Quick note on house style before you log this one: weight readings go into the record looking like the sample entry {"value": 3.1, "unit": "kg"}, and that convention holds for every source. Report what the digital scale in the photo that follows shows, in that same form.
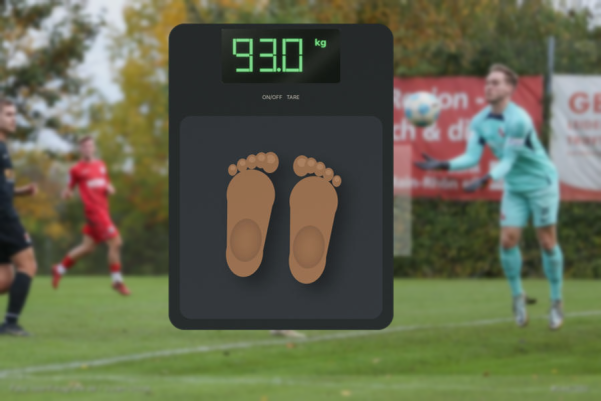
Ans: {"value": 93.0, "unit": "kg"}
